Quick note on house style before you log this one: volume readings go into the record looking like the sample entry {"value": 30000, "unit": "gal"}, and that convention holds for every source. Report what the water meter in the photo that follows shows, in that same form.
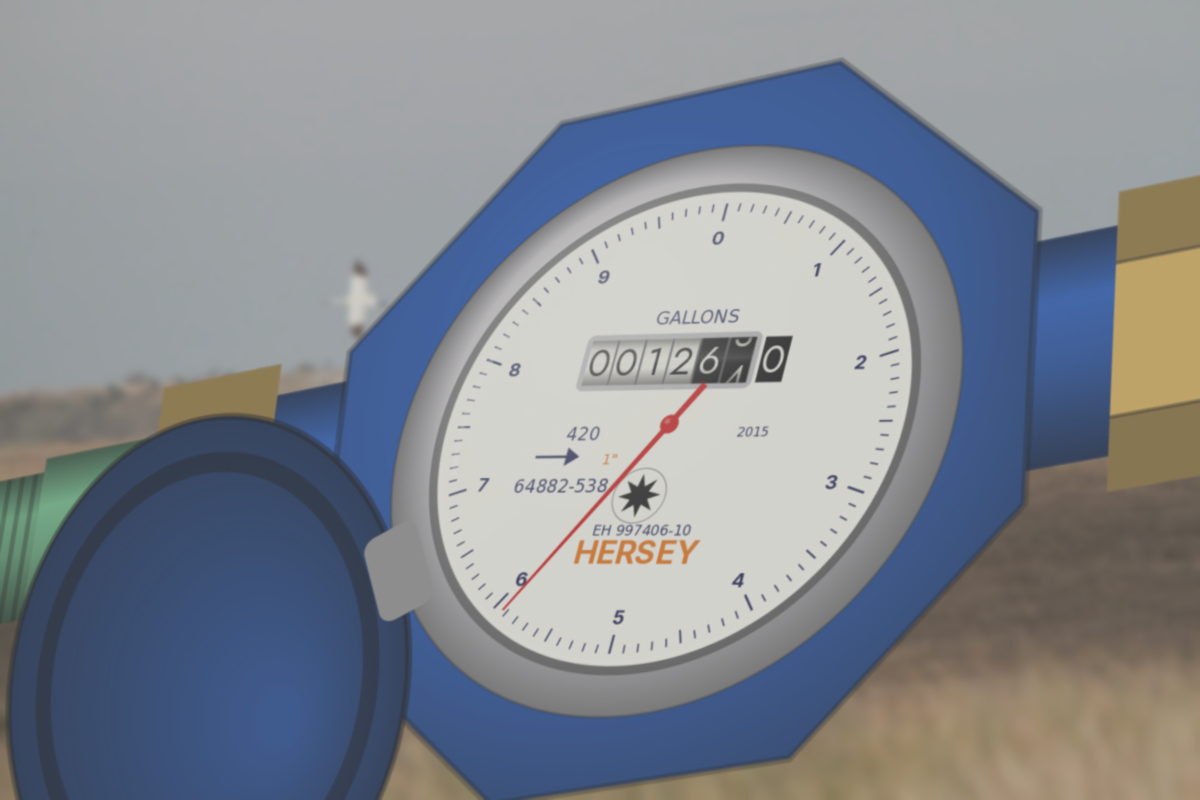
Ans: {"value": 12635.9, "unit": "gal"}
